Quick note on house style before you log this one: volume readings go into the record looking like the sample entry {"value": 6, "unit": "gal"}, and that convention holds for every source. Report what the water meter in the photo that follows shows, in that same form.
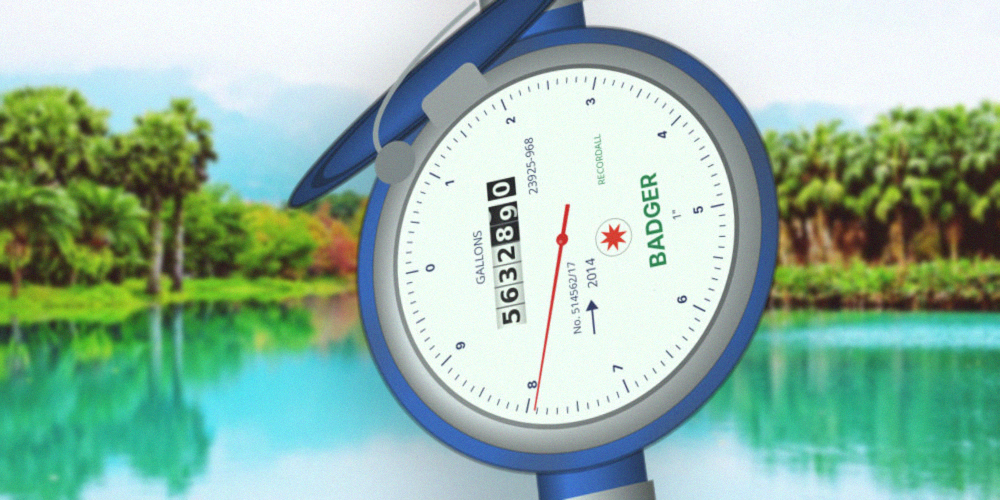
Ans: {"value": 5632887.9, "unit": "gal"}
